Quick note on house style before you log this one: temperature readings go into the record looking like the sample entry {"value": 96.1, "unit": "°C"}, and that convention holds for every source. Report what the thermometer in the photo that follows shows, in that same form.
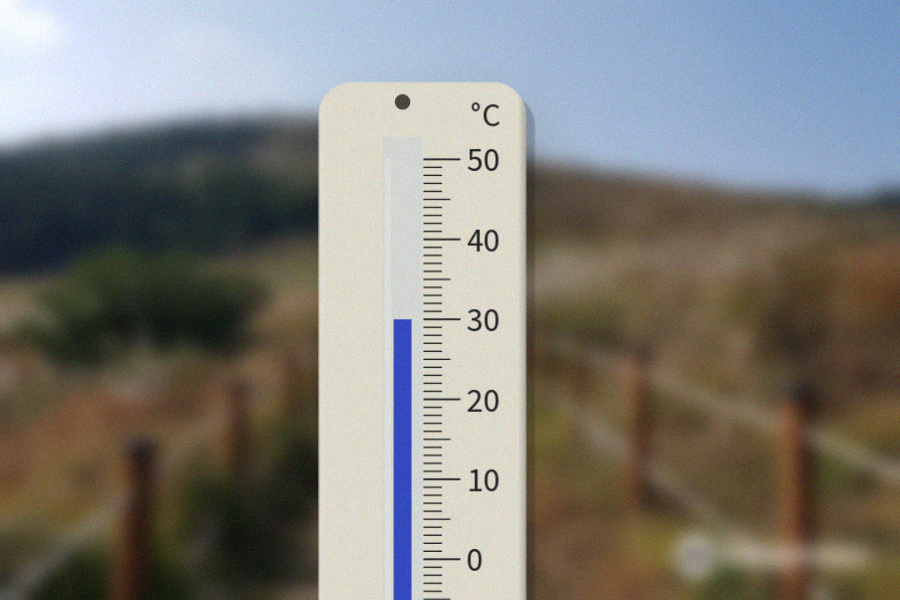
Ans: {"value": 30, "unit": "°C"}
